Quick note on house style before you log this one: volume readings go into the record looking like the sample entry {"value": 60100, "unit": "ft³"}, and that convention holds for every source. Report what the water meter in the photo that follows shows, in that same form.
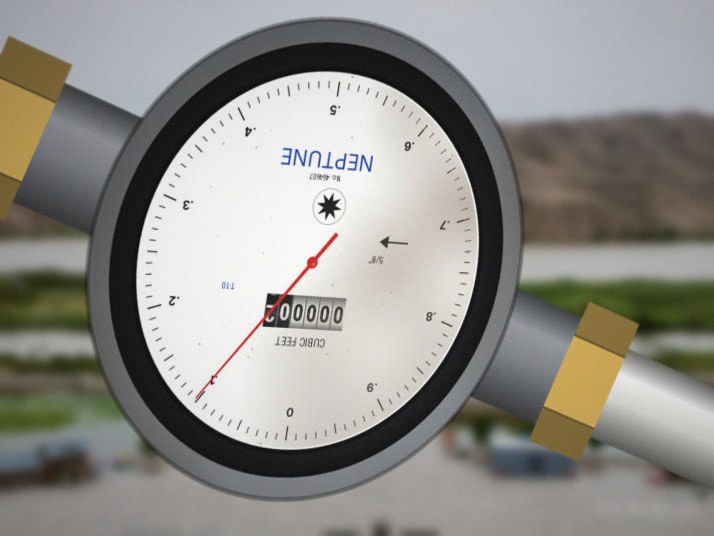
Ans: {"value": 2.10, "unit": "ft³"}
